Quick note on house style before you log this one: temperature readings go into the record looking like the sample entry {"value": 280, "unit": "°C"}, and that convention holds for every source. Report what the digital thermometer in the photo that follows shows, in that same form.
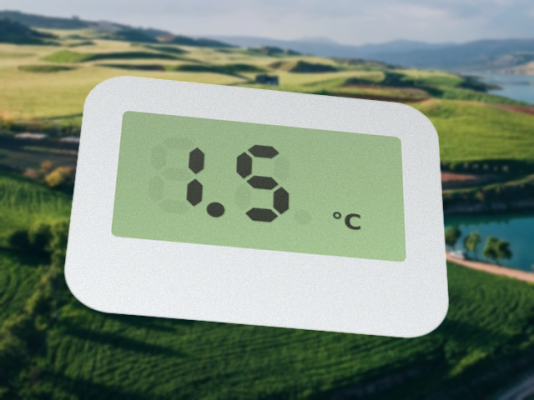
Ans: {"value": 1.5, "unit": "°C"}
